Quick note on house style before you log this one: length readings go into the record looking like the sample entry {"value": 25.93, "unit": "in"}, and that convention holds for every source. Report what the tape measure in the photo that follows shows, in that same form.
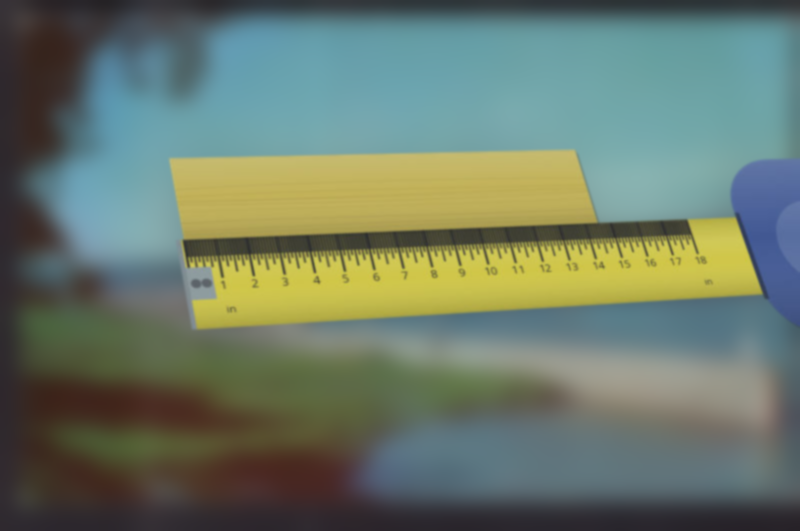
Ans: {"value": 14.5, "unit": "in"}
